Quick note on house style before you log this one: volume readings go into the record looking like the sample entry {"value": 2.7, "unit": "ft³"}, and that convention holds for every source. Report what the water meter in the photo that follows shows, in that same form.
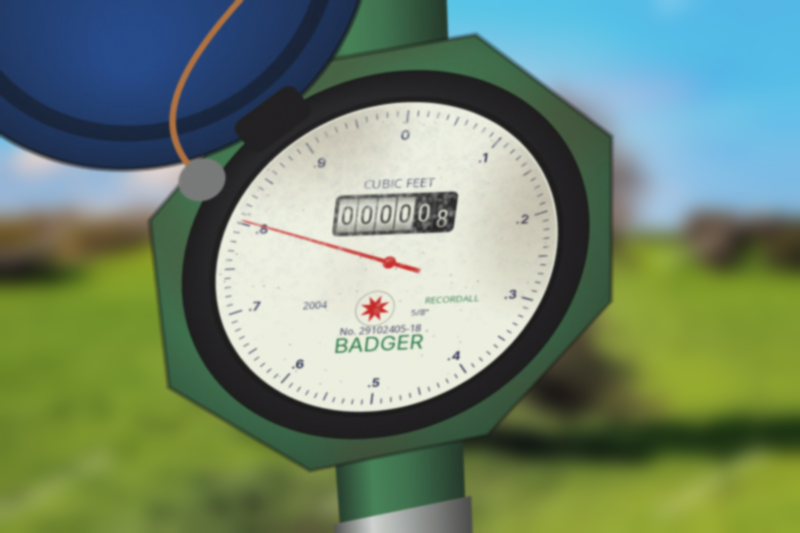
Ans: {"value": 7.80, "unit": "ft³"}
